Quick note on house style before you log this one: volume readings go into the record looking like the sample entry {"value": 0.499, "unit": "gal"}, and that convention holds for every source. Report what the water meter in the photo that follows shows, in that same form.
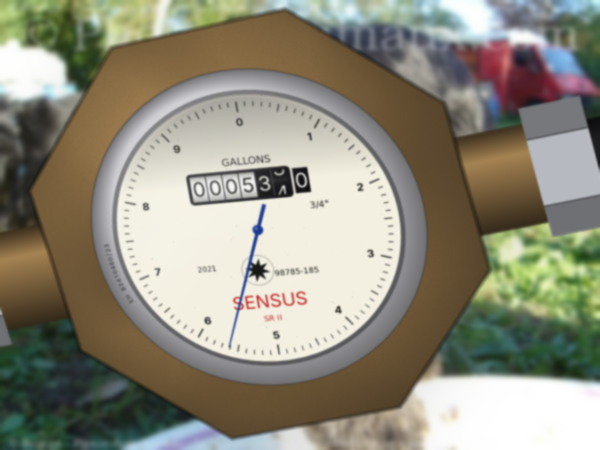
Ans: {"value": 5335.6, "unit": "gal"}
